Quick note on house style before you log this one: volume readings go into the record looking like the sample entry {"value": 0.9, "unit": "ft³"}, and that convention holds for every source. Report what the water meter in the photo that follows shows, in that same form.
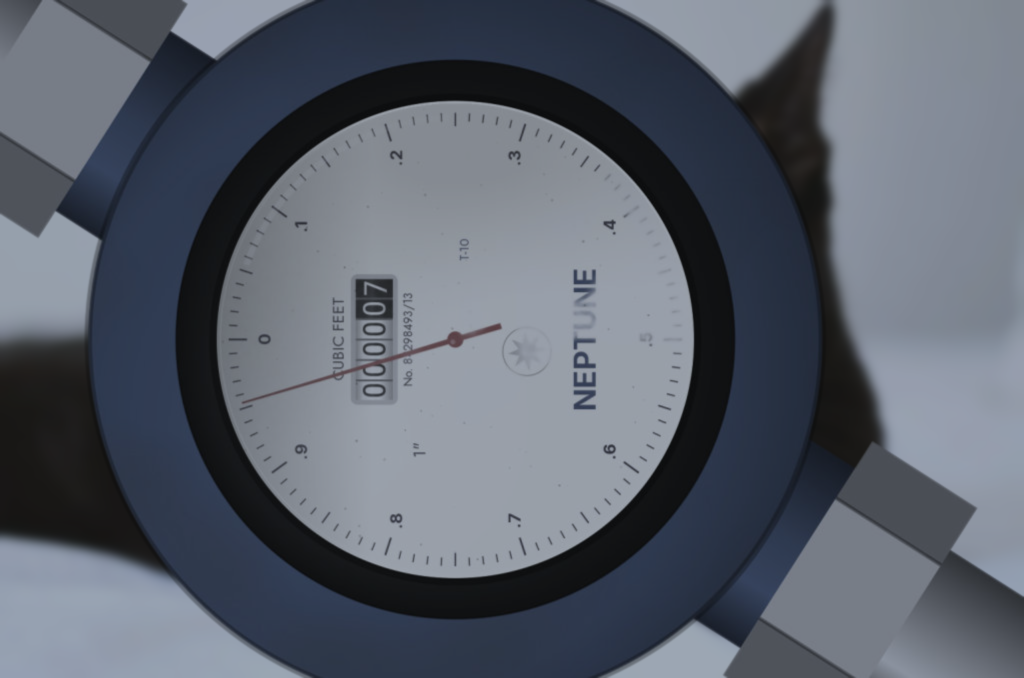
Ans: {"value": 6.95, "unit": "ft³"}
